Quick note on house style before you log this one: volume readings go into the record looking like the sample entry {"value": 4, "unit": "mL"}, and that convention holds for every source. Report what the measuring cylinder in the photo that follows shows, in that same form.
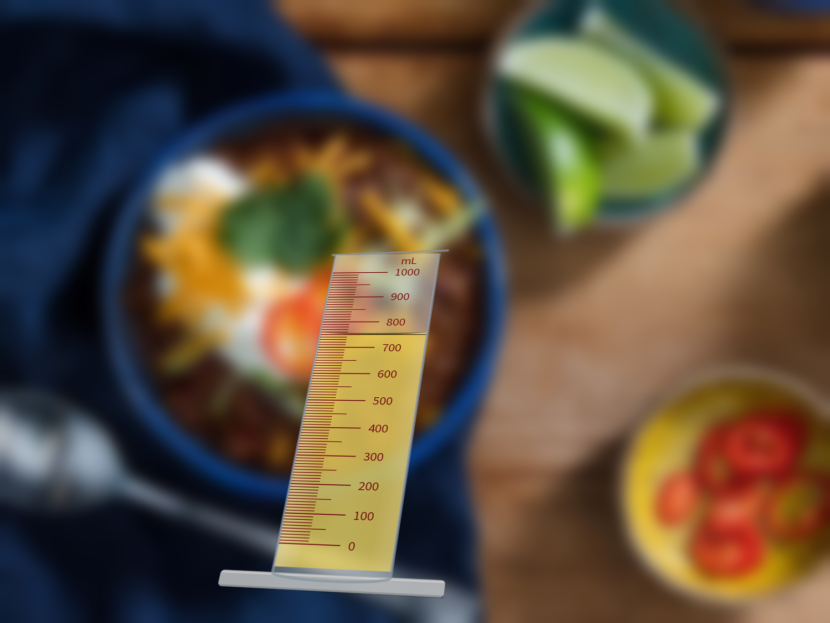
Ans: {"value": 750, "unit": "mL"}
